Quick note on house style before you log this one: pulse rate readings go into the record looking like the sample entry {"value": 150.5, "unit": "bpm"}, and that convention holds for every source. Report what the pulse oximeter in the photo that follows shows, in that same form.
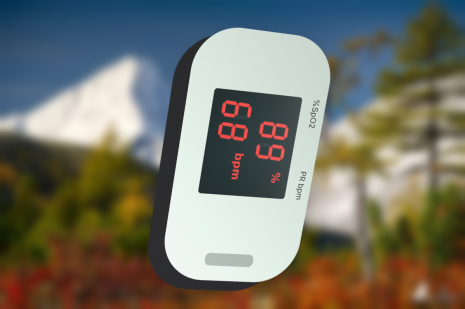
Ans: {"value": 68, "unit": "bpm"}
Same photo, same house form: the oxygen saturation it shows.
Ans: {"value": 89, "unit": "%"}
